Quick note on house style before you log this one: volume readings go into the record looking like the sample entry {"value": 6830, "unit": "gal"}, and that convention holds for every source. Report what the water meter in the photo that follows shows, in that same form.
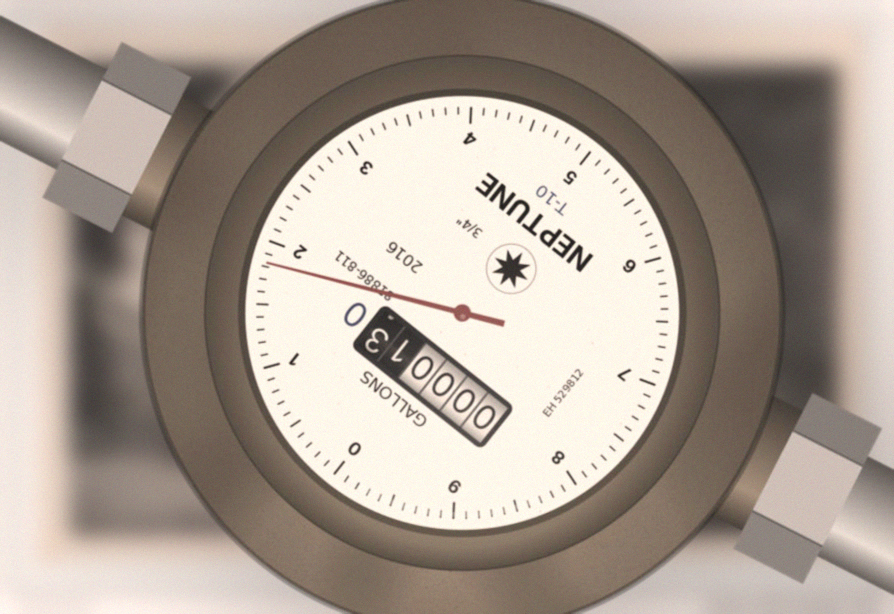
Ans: {"value": 131.8, "unit": "gal"}
